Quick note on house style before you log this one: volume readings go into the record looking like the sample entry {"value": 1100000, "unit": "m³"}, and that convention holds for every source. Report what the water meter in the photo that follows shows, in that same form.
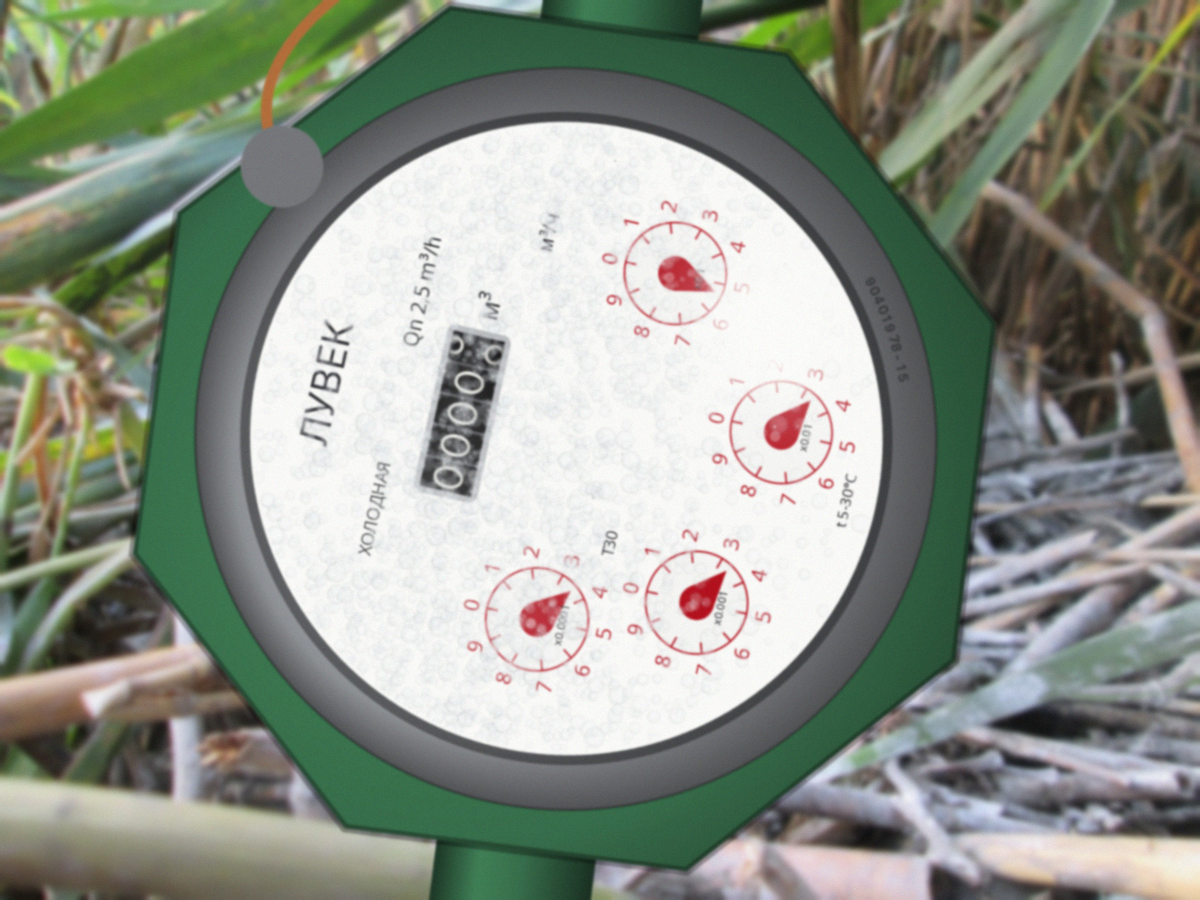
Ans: {"value": 8.5333, "unit": "m³"}
